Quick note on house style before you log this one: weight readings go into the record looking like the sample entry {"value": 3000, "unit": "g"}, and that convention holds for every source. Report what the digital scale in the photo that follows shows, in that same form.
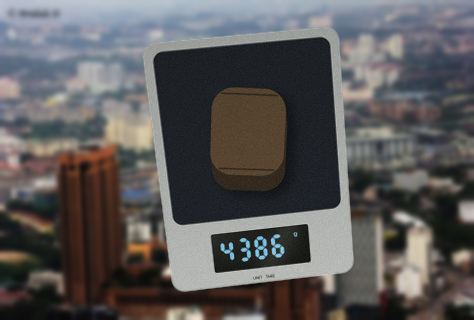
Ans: {"value": 4386, "unit": "g"}
